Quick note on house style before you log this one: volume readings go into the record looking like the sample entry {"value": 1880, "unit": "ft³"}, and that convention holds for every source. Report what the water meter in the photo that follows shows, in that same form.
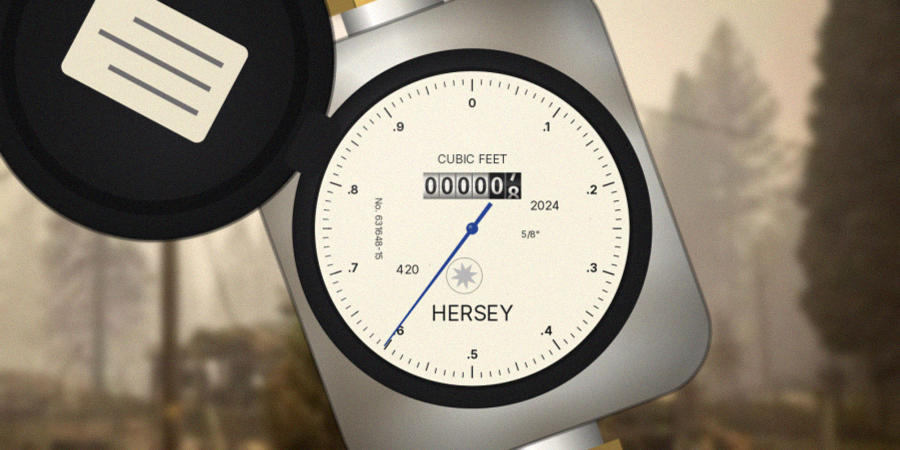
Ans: {"value": 7.60, "unit": "ft³"}
